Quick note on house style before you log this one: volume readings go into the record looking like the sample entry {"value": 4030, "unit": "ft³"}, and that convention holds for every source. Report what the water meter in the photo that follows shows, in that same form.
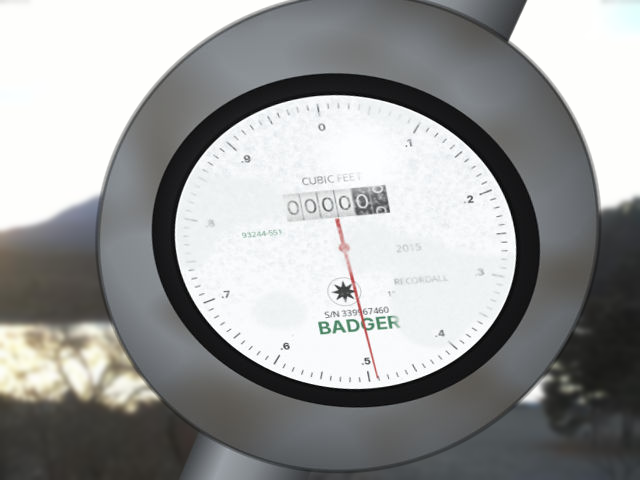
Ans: {"value": 8.49, "unit": "ft³"}
